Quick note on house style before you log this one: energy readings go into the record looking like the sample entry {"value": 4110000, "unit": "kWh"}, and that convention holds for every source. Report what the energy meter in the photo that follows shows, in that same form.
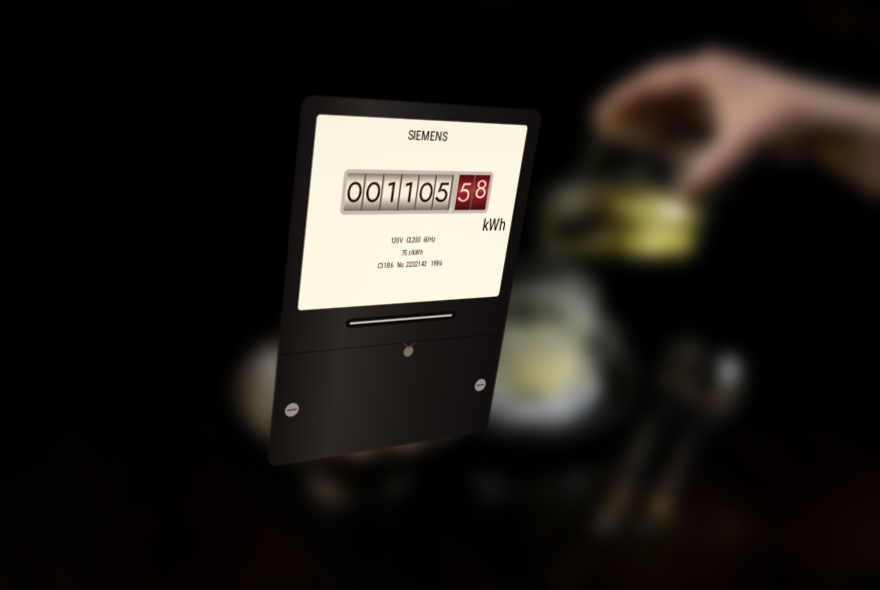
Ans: {"value": 1105.58, "unit": "kWh"}
